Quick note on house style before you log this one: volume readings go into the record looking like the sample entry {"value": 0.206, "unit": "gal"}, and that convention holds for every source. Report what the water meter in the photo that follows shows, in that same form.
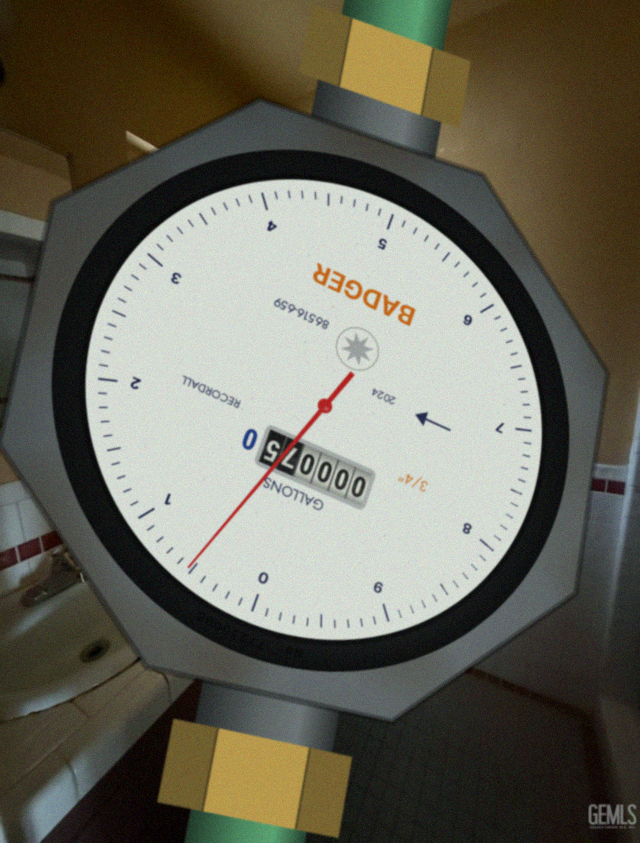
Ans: {"value": 750.5, "unit": "gal"}
